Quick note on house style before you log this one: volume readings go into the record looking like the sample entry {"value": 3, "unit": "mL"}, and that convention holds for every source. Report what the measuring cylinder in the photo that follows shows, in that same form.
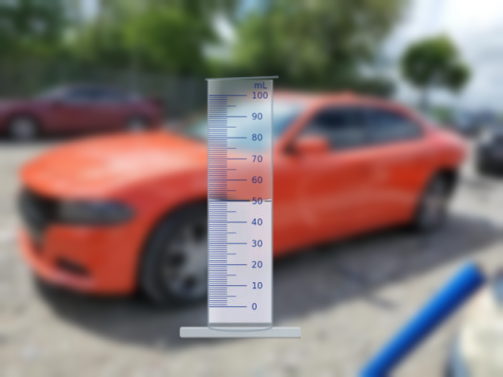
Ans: {"value": 50, "unit": "mL"}
